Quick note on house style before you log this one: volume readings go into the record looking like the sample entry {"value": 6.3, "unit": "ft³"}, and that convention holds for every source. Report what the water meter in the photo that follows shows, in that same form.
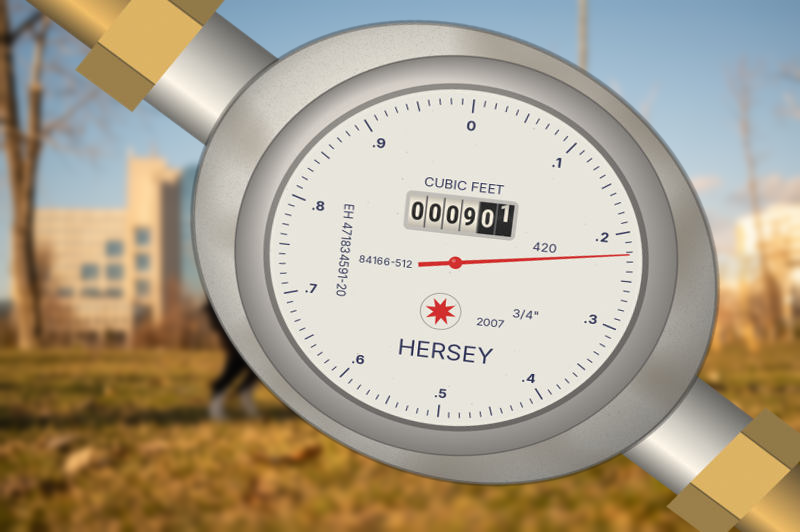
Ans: {"value": 901.22, "unit": "ft³"}
